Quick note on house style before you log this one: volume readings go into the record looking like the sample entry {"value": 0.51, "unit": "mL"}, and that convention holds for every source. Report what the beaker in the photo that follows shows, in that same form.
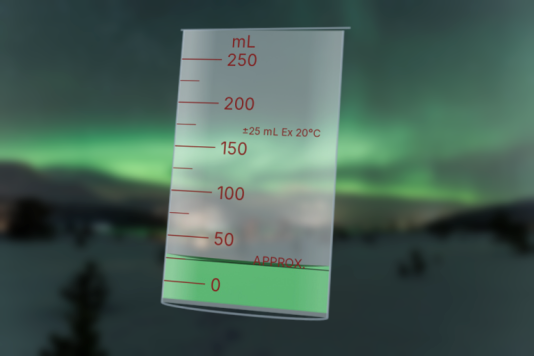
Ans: {"value": 25, "unit": "mL"}
